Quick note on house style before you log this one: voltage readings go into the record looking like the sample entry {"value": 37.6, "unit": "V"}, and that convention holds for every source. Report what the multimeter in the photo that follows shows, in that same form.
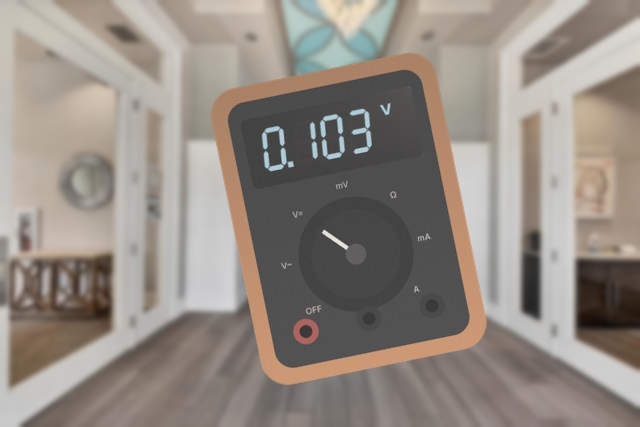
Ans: {"value": 0.103, "unit": "V"}
